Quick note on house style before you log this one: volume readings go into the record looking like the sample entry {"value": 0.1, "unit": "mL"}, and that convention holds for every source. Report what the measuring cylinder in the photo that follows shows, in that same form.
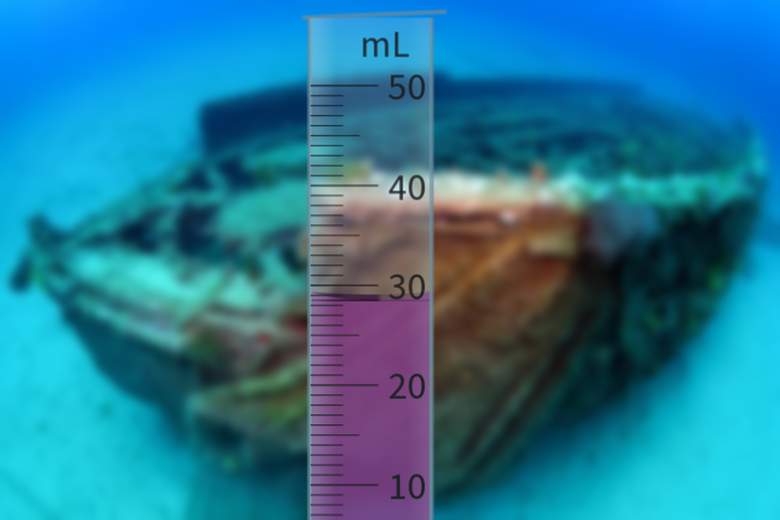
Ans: {"value": 28.5, "unit": "mL"}
